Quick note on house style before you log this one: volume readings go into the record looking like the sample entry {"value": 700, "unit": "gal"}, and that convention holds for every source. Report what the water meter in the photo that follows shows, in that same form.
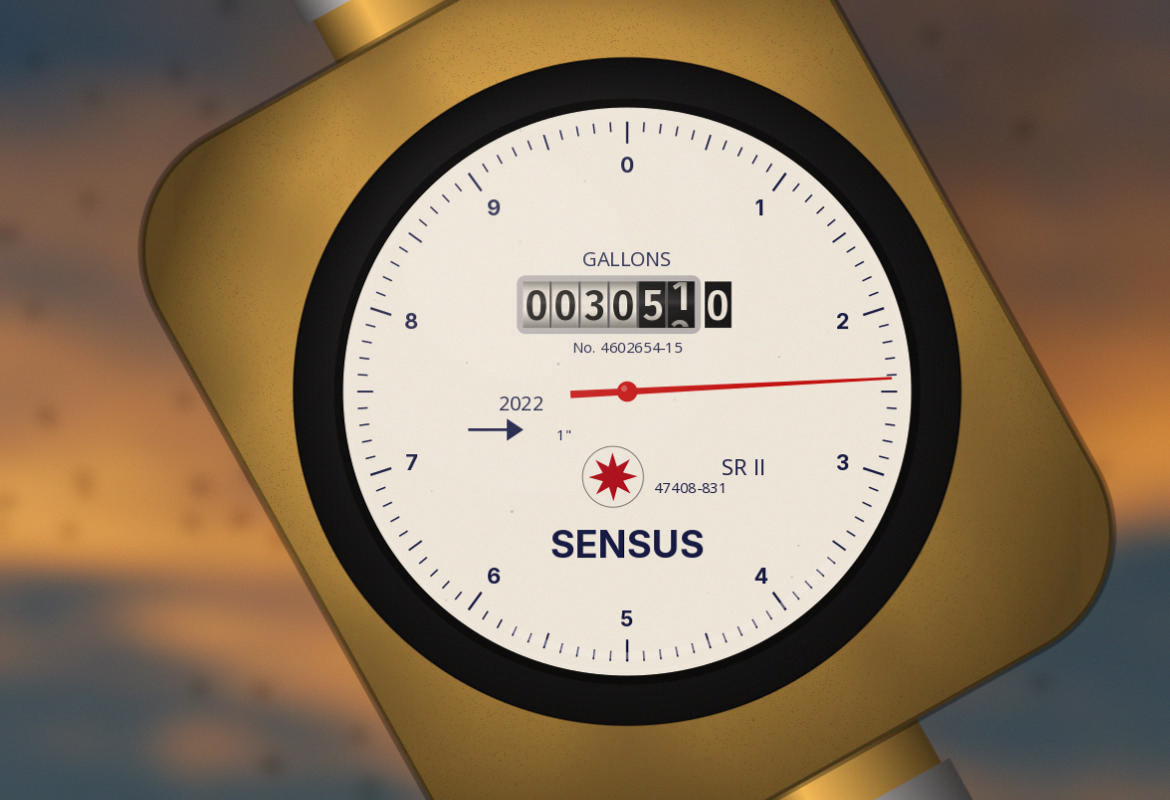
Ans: {"value": 30512.4, "unit": "gal"}
